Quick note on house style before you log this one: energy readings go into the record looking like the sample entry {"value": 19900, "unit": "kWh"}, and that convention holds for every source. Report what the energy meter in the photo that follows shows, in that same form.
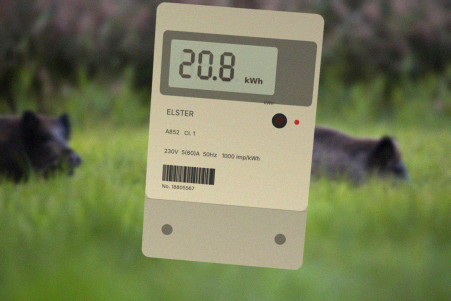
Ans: {"value": 20.8, "unit": "kWh"}
